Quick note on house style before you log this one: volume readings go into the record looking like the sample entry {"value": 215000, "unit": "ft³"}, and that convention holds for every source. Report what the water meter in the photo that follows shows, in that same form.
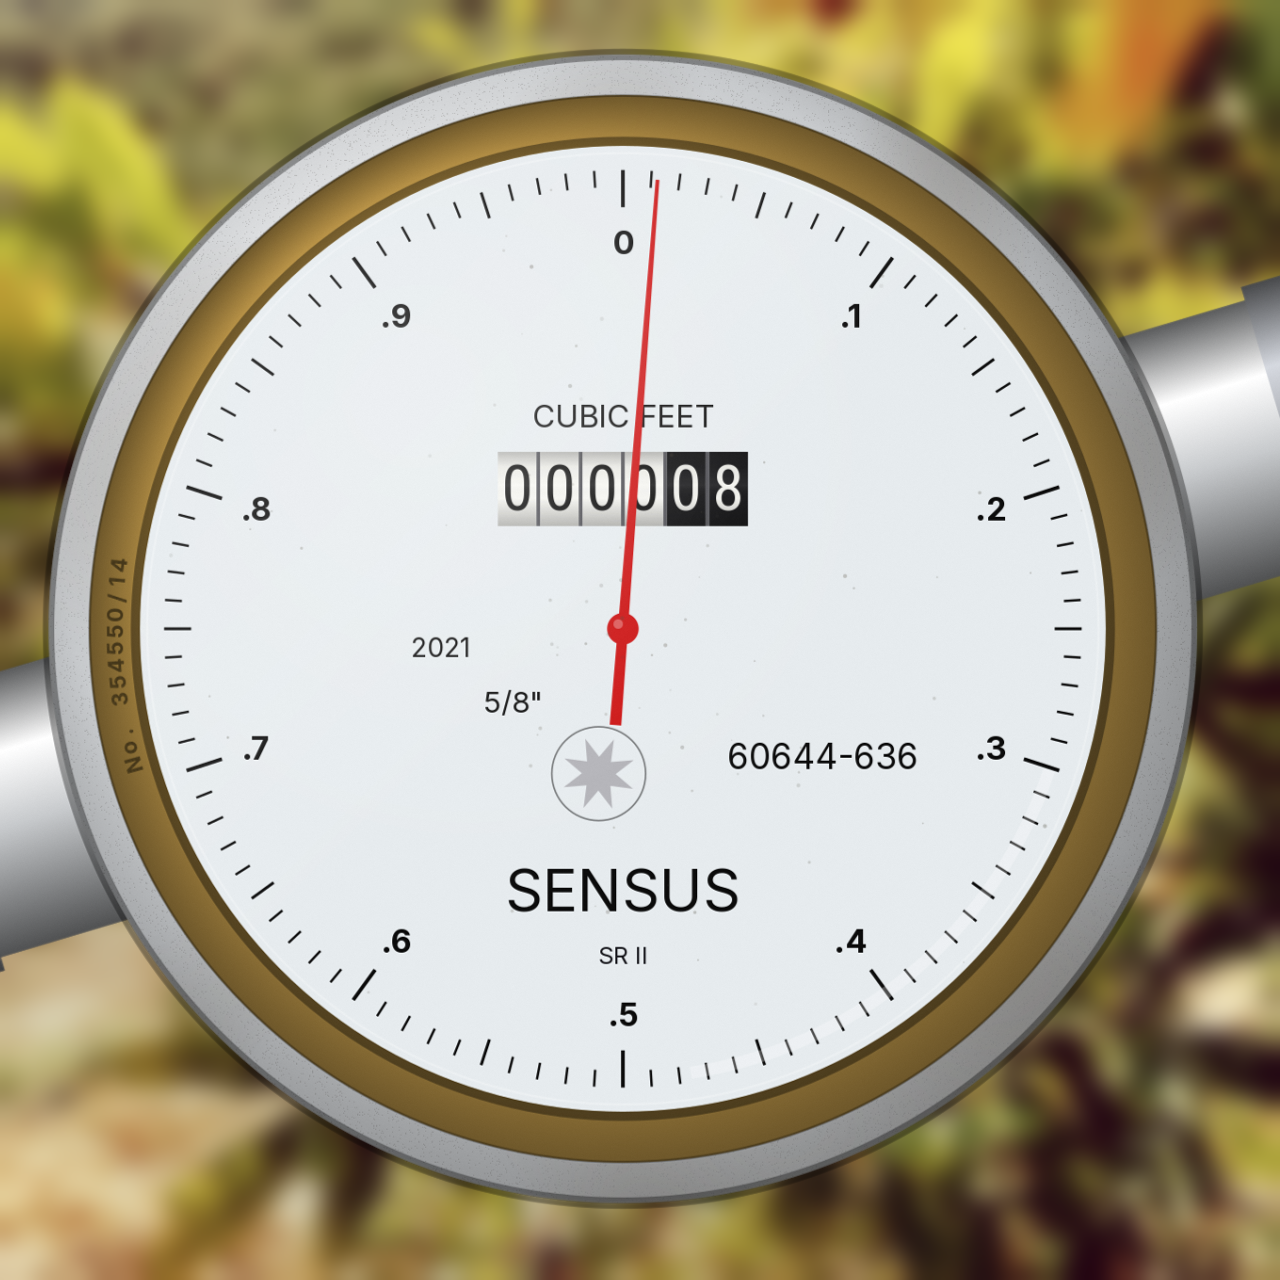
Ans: {"value": 8.01, "unit": "ft³"}
